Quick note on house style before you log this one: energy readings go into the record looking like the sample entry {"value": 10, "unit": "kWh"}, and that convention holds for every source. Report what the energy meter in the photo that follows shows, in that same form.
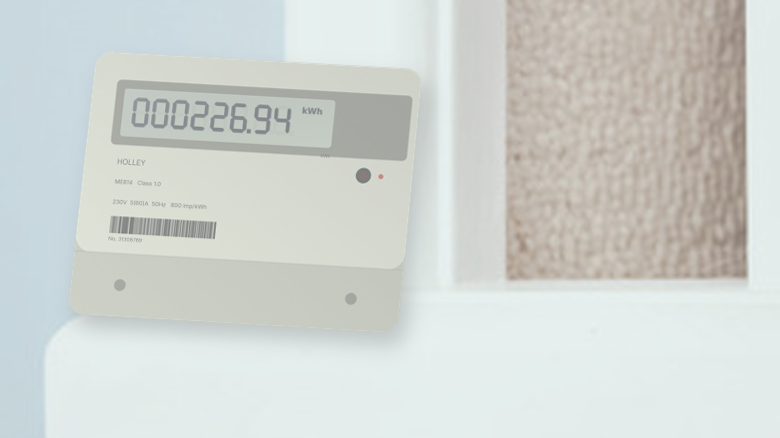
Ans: {"value": 226.94, "unit": "kWh"}
